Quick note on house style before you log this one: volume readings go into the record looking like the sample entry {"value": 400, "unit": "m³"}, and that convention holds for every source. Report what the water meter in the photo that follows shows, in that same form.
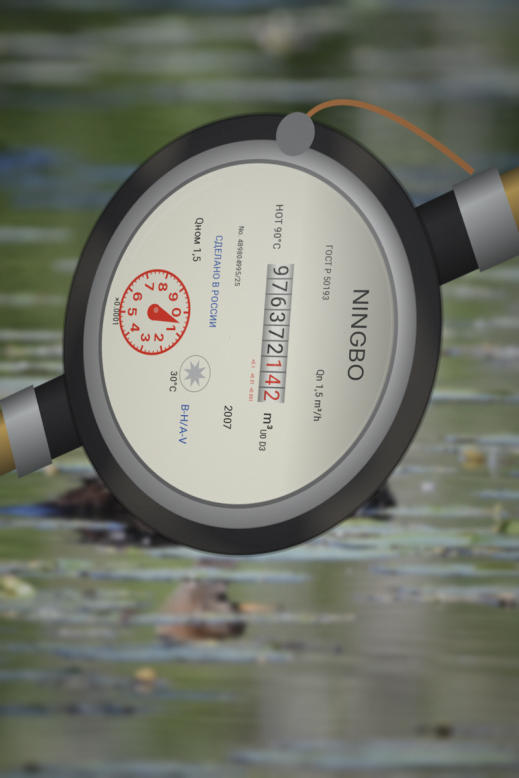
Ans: {"value": 976372.1420, "unit": "m³"}
